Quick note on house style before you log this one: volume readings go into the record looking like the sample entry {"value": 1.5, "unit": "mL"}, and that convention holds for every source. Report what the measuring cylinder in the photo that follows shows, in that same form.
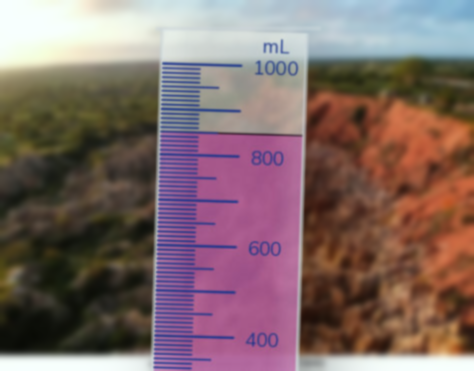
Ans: {"value": 850, "unit": "mL"}
